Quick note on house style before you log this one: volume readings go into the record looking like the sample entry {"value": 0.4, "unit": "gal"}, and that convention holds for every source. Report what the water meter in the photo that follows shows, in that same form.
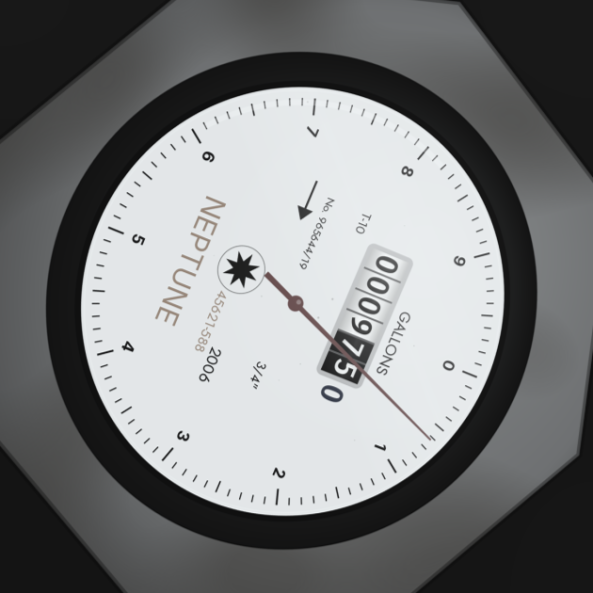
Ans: {"value": 9750.6, "unit": "gal"}
